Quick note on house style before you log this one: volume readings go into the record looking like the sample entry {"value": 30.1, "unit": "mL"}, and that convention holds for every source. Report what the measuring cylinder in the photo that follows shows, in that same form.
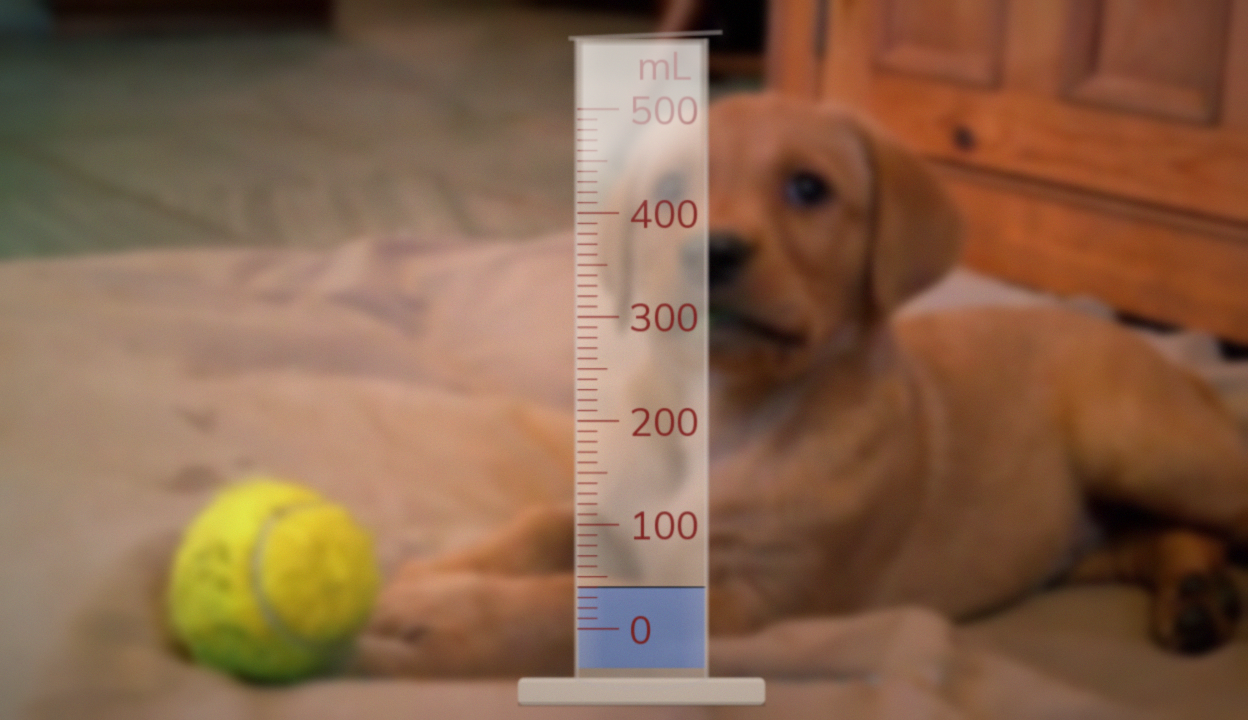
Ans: {"value": 40, "unit": "mL"}
